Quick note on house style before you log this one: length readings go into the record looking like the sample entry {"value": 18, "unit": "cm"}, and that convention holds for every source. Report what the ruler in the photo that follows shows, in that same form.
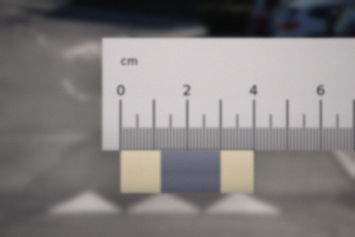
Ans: {"value": 4, "unit": "cm"}
